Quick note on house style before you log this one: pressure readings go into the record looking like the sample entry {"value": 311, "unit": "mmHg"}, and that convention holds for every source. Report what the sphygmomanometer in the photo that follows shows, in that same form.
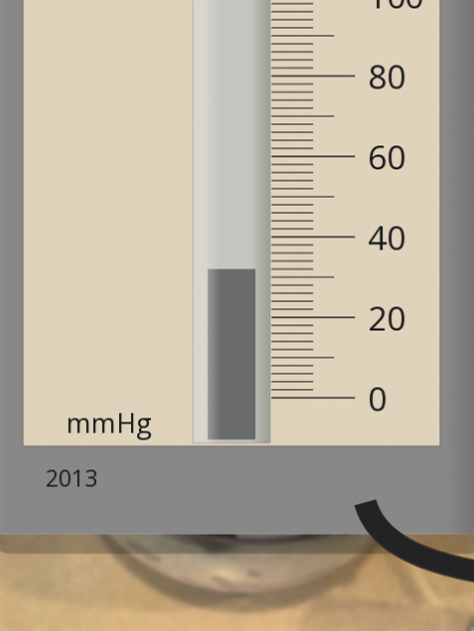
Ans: {"value": 32, "unit": "mmHg"}
